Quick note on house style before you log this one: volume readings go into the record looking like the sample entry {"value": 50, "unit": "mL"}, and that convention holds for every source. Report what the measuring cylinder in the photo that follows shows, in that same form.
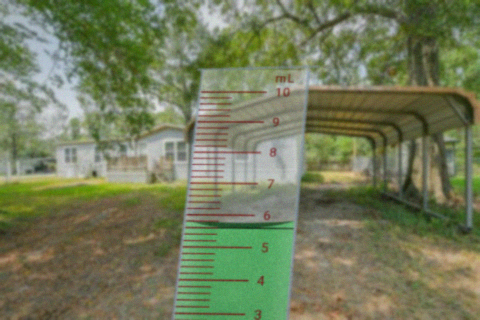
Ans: {"value": 5.6, "unit": "mL"}
